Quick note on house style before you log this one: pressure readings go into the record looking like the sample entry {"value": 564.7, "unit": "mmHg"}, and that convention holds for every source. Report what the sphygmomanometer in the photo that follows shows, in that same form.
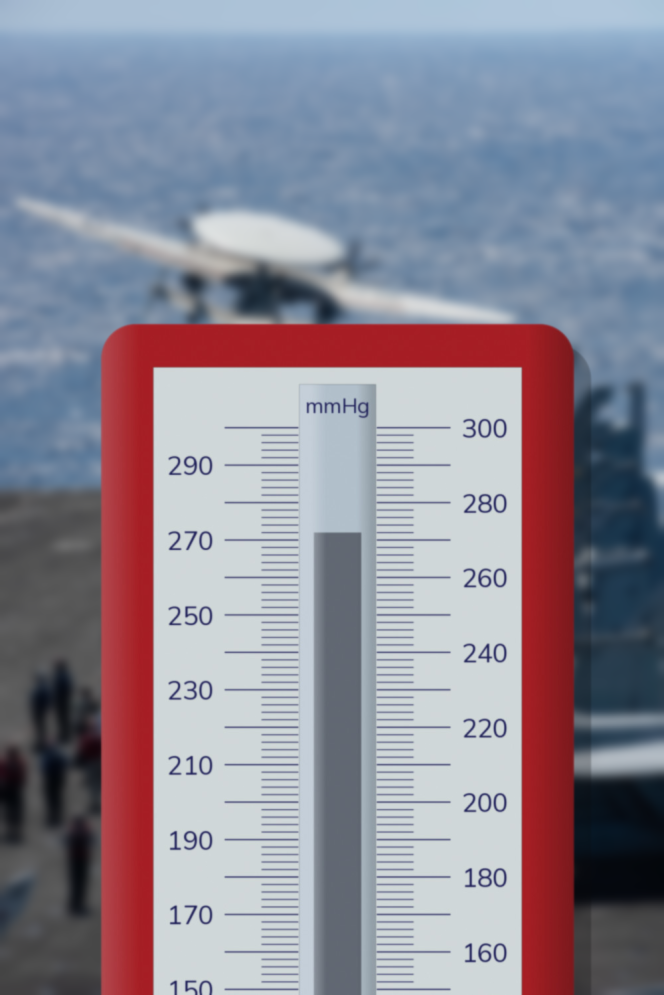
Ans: {"value": 272, "unit": "mmHg"}
